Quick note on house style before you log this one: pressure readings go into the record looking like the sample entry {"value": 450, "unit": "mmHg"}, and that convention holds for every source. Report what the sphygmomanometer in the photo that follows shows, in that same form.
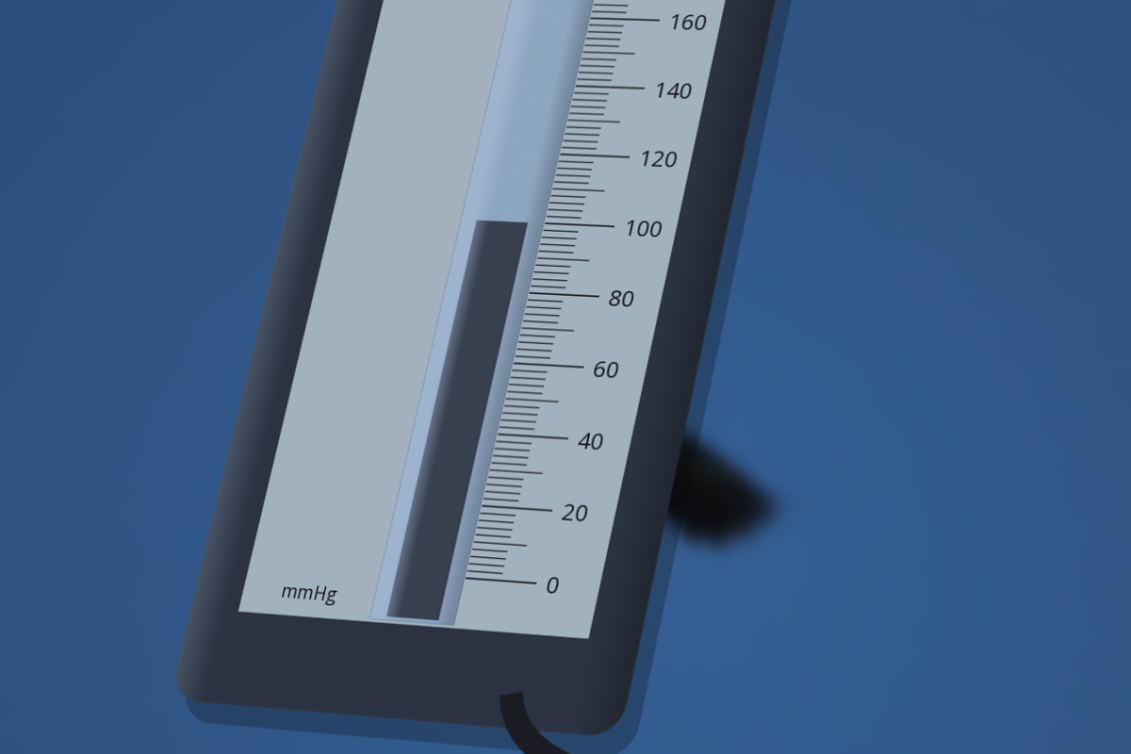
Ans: {"value": 100, "unit": "mmHg"}
